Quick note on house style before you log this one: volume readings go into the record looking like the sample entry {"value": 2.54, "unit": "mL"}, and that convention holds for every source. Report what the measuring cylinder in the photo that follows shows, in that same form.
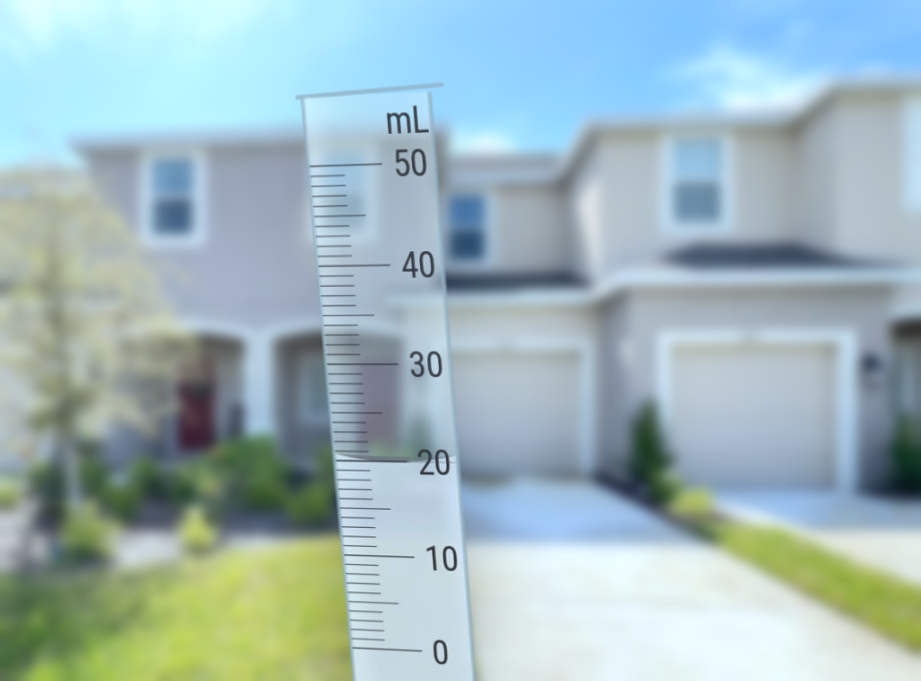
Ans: {"value": 20, "unit": "mL"}
